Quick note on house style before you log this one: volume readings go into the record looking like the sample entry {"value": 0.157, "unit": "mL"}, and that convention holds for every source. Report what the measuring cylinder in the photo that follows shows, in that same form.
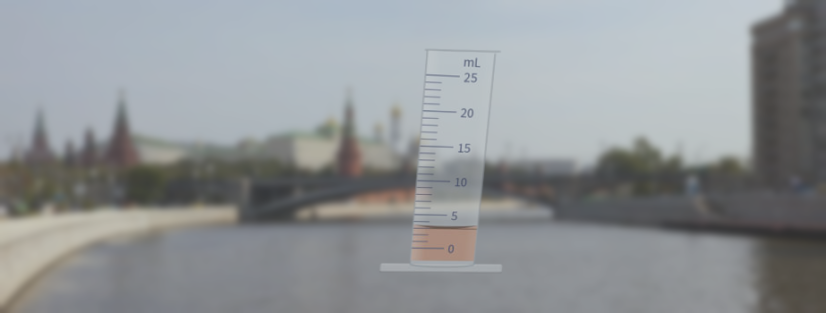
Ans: {"value": 3, "unit": "mL"}
